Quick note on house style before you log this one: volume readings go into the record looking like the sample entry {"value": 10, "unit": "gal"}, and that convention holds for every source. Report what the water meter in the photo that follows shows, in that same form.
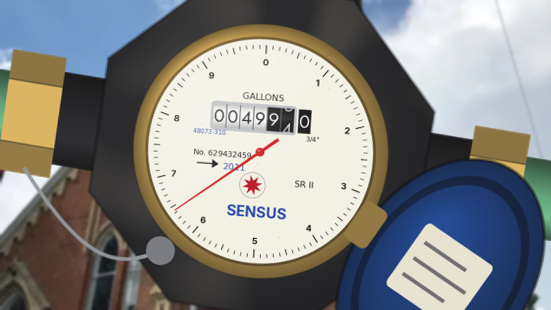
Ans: {"value": 49936.4, "unit": "gal"}
